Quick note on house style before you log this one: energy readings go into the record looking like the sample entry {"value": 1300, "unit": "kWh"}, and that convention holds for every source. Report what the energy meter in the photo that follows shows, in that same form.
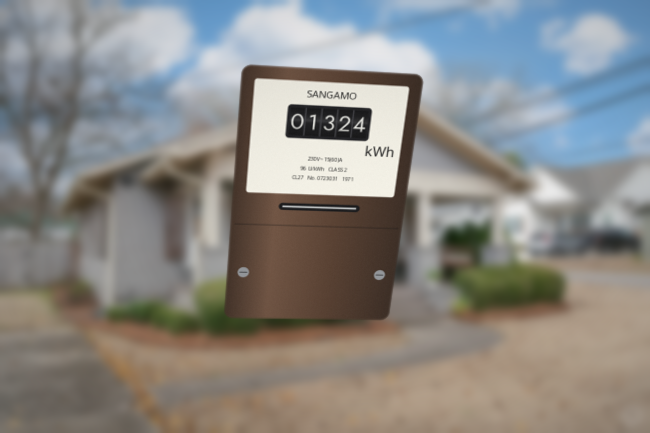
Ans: {"value": 1324, "unit": "kWh"}
